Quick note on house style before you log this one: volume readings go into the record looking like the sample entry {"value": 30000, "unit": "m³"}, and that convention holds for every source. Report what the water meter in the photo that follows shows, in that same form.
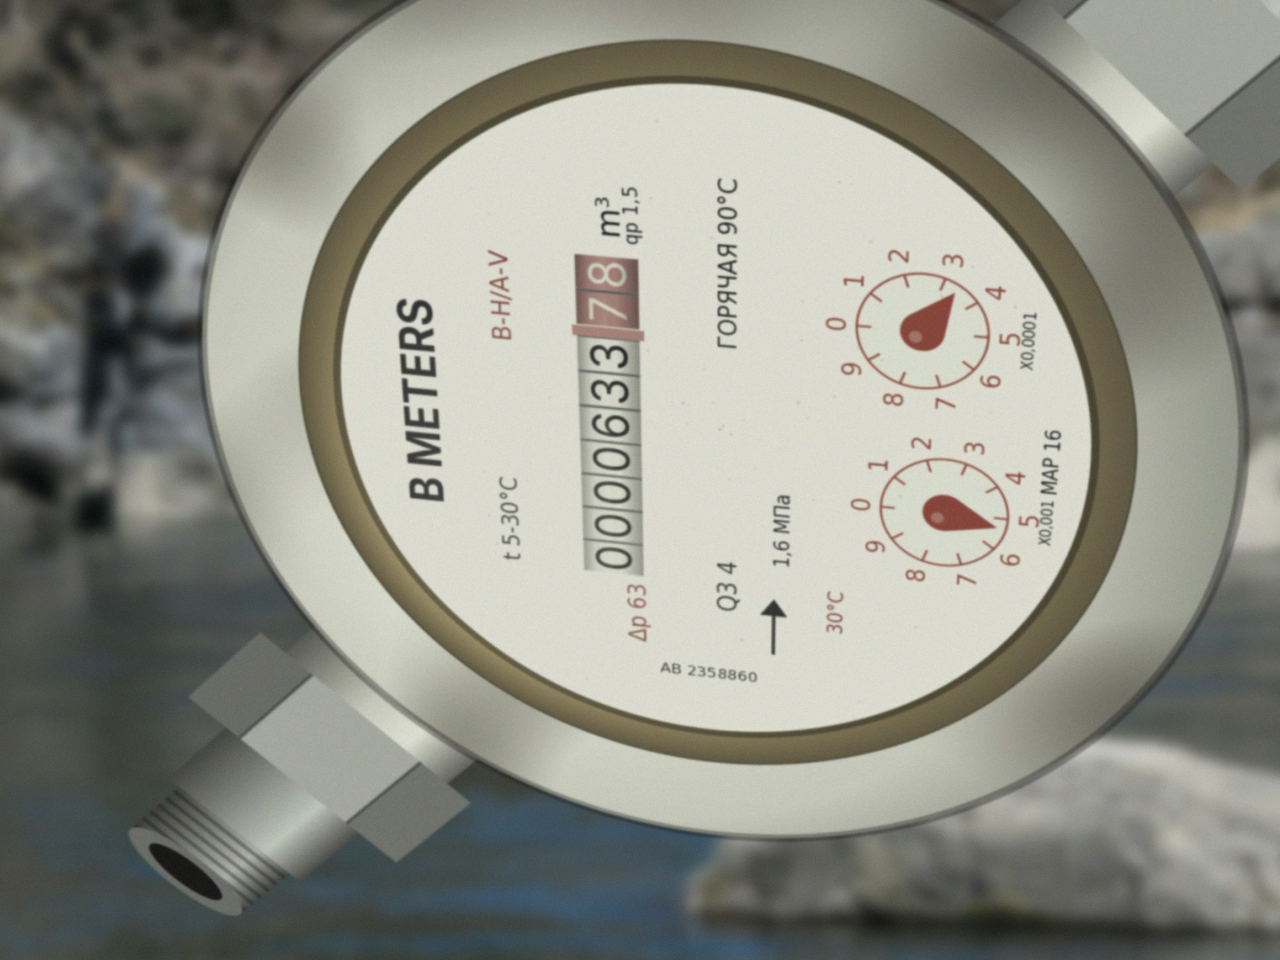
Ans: {"value": 633.7853, "unit": "m³"}
